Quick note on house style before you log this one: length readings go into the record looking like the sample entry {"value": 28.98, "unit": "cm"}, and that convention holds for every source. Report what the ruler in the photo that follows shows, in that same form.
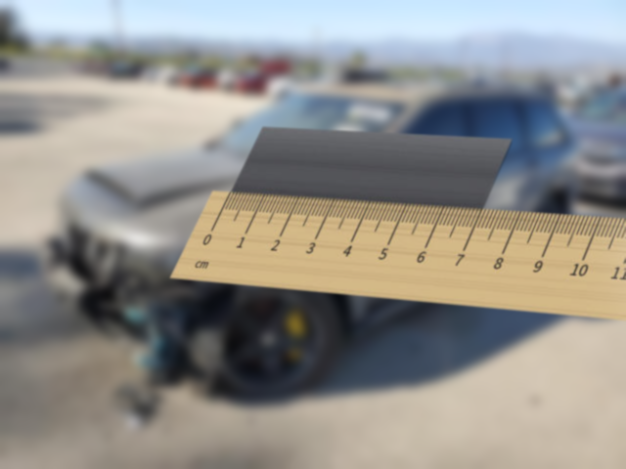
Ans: {"value": 7, "unit": "cm"}
